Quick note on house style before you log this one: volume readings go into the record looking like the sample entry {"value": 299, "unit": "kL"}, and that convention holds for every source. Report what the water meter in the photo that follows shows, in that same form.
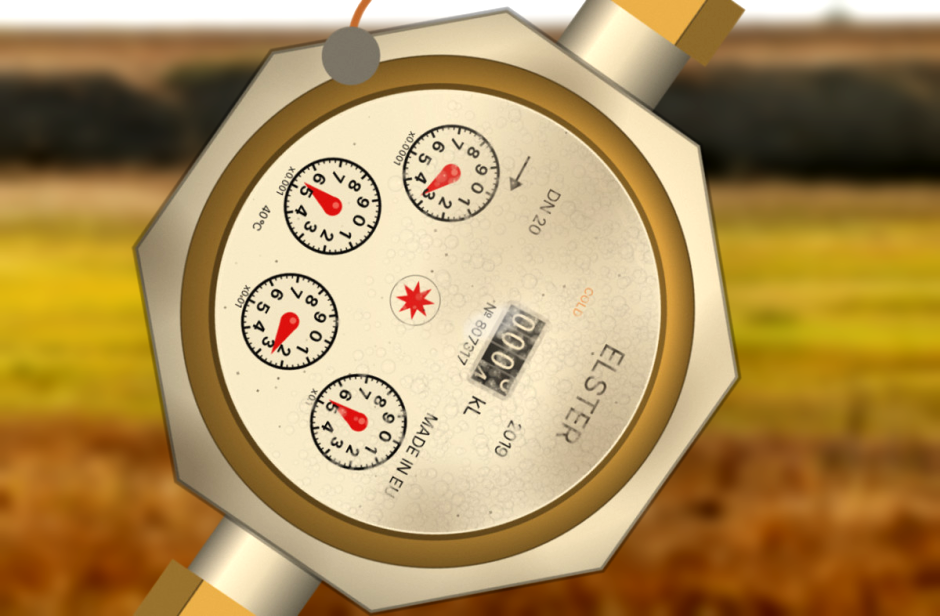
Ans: {"value": 3.5253, "unit": "kL"}
